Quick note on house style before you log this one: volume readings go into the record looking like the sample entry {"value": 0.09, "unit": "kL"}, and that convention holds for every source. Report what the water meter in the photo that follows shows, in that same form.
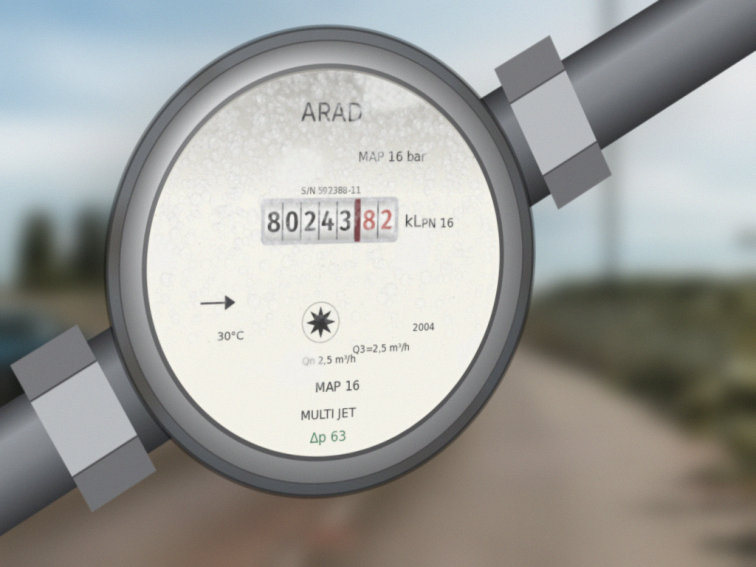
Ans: {"value": 80243.82, "unit": "kL"}
